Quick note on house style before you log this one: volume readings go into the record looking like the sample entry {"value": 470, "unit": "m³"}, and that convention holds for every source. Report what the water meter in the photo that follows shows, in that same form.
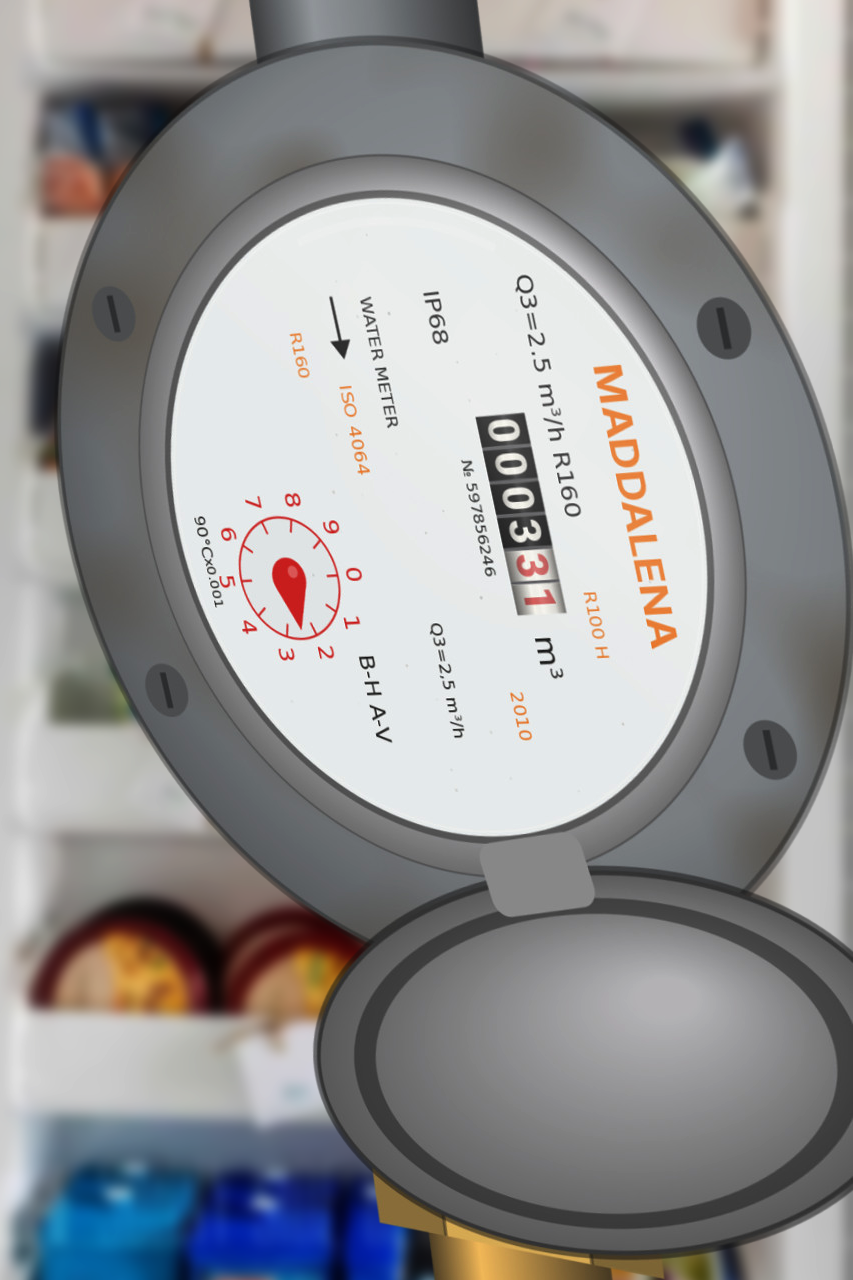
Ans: {"value": 3.312, "unit": "m³"}
